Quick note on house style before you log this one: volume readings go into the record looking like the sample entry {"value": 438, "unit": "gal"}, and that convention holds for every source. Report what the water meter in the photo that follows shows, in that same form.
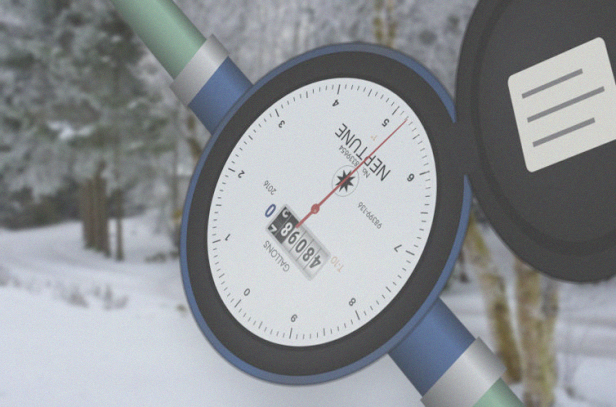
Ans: {"value": 4809825.2, "unit": "gal"}
